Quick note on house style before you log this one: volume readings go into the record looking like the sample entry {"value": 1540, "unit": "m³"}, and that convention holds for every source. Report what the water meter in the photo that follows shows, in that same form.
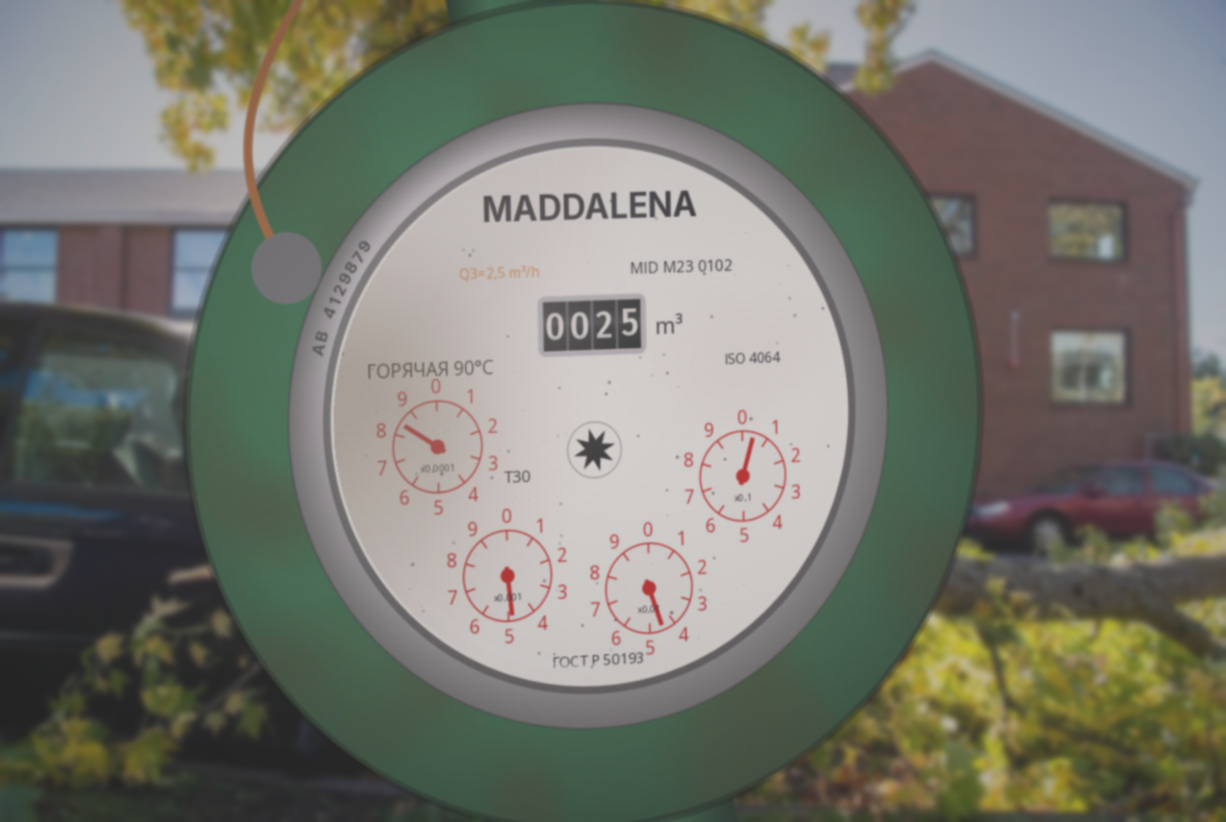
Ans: {"value": 25.0448, "unit": "m³"}
